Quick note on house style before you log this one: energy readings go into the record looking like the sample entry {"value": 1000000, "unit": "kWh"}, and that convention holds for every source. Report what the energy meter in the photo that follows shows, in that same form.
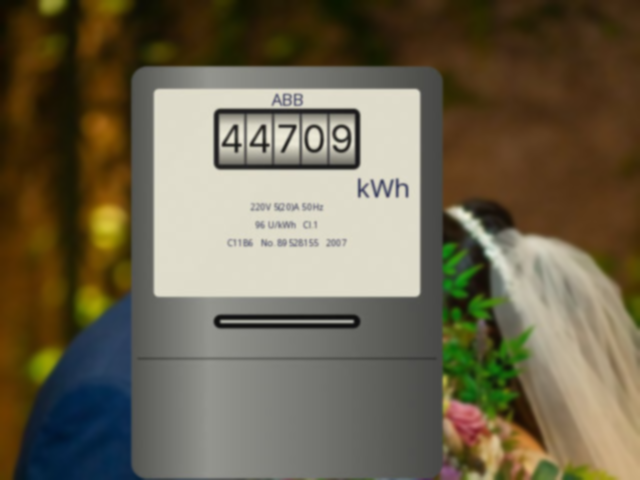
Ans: {"value": 44709, "unit": "kWh"}
